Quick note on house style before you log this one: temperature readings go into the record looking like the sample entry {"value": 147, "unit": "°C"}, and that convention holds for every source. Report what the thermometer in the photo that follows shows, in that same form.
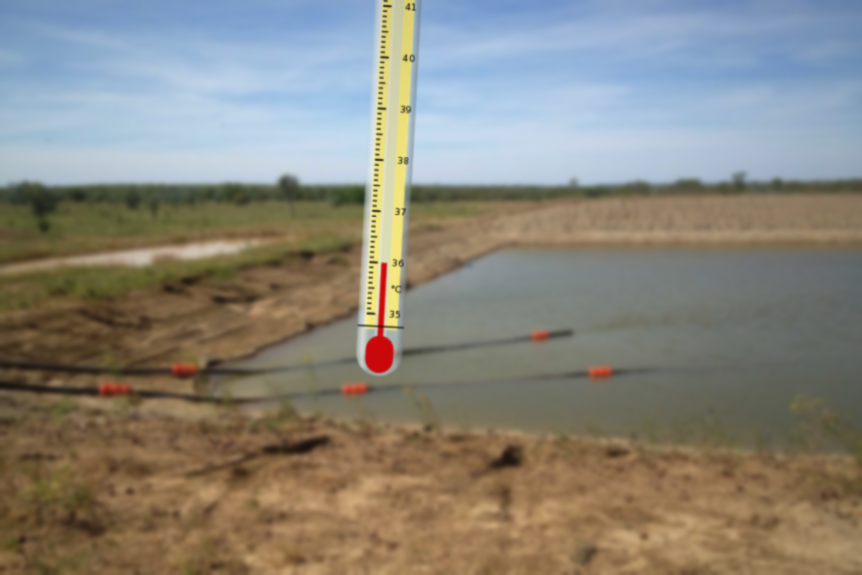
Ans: {"value": 36, "unit": "°C"}
